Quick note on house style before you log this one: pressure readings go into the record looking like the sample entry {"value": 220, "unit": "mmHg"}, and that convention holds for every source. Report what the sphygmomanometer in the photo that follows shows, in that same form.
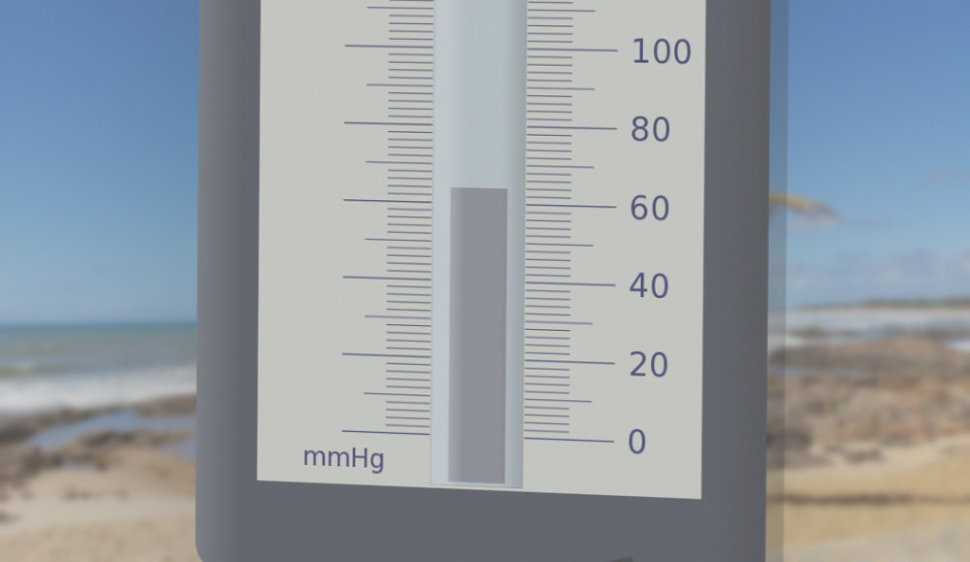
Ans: {"value": 64, "unit": "mmHg"}
